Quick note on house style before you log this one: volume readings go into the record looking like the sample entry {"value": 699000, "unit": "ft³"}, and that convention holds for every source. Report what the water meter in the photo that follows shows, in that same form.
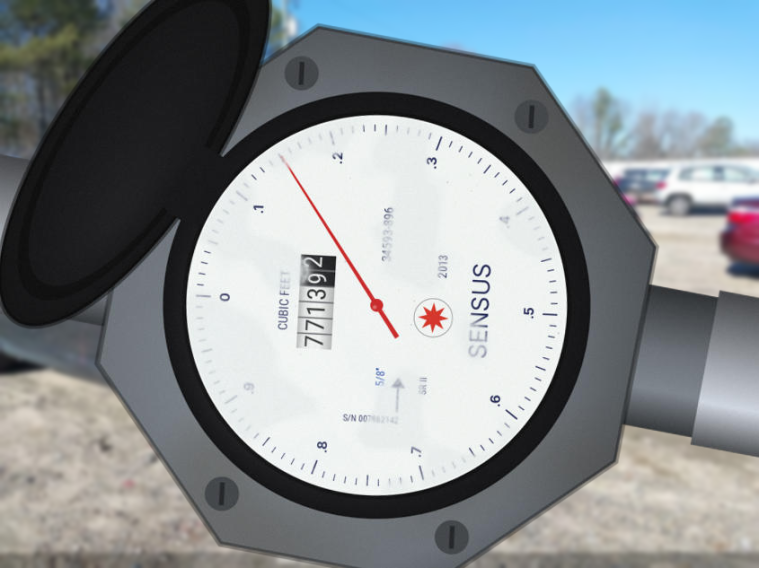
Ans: {"value": 771392.15, "unit": "ft³"}
